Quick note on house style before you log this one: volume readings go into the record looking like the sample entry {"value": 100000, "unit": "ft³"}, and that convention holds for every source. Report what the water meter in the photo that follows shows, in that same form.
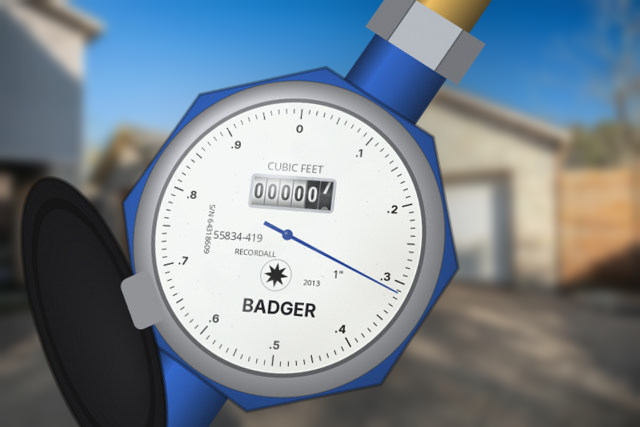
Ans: {"value": 7.31, "unit": "ft³"}
